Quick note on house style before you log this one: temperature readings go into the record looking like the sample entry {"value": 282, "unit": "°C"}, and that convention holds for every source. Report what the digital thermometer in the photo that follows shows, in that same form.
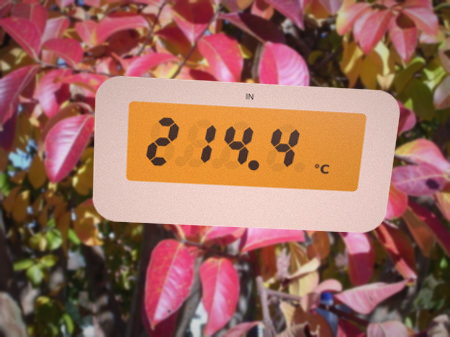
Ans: {"value": 214.4, "unit": "°C"}
